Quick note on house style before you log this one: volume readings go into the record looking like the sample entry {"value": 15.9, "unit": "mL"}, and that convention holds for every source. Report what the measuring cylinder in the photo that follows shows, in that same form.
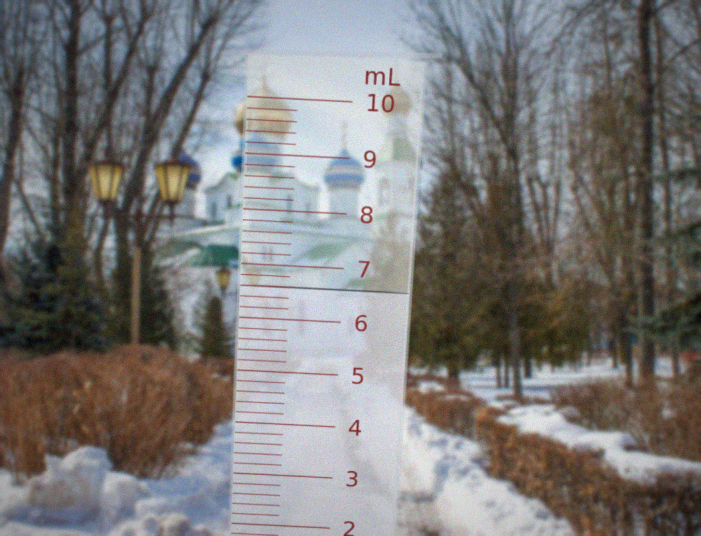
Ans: {"value": 6.6, "unit": "mL"}
